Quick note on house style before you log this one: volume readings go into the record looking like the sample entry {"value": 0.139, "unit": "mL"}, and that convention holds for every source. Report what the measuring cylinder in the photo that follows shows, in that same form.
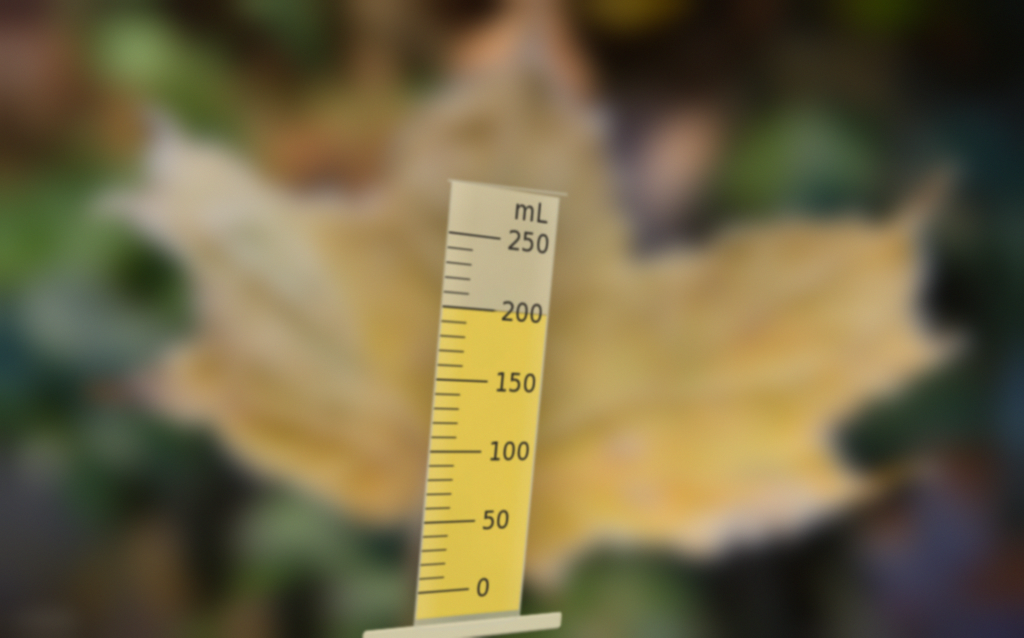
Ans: {"value": 200, "unit": "mL"}
